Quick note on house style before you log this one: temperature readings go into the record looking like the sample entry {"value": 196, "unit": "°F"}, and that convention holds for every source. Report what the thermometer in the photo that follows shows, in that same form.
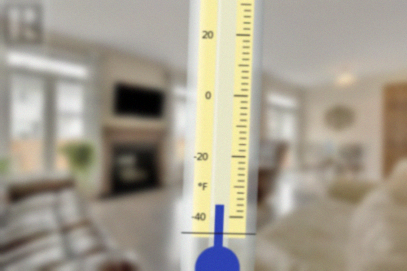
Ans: {"value": -36, "unit": "°F"}
